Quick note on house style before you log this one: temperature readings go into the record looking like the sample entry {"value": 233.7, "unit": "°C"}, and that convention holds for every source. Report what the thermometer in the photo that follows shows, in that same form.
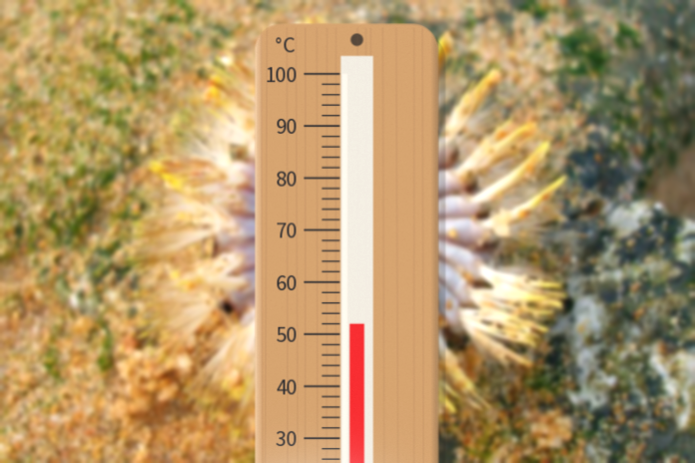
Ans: {"value": 52, "unit": "°C"}
